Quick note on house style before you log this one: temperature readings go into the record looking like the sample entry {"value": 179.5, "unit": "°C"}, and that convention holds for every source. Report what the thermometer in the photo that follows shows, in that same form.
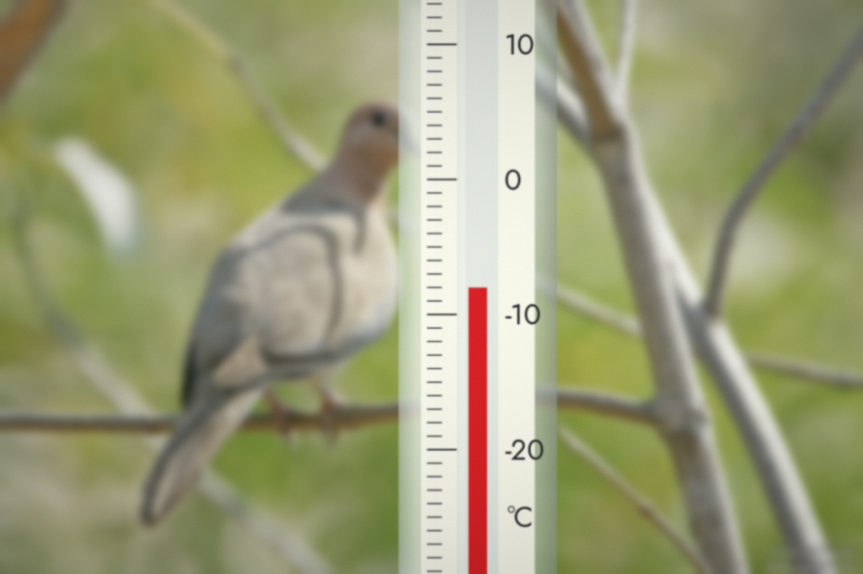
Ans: {"value": -8, "unit": "°C"}
